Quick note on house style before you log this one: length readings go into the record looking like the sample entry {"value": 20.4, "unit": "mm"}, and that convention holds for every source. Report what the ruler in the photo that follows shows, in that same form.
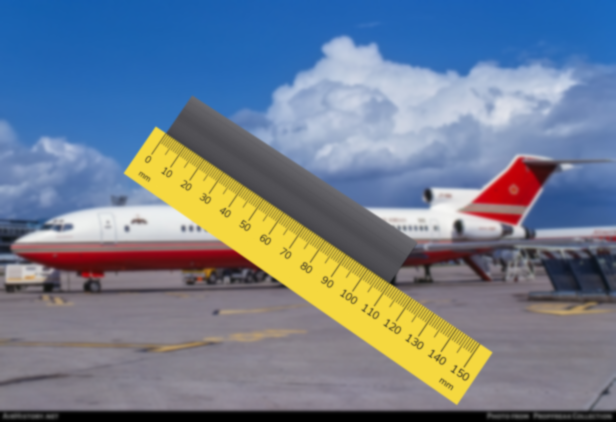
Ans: {"value": 110, "unit": "mm"}
